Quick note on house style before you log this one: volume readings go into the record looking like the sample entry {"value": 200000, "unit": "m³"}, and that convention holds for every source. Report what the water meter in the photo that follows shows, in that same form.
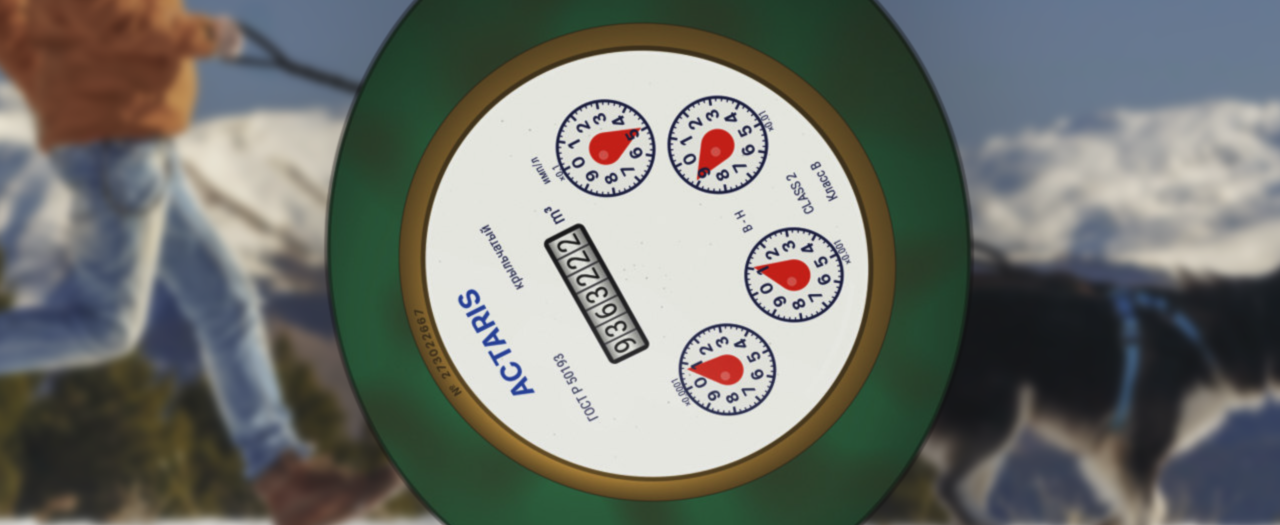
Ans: {"value": 9363222.4910, "unit": "m³"}
